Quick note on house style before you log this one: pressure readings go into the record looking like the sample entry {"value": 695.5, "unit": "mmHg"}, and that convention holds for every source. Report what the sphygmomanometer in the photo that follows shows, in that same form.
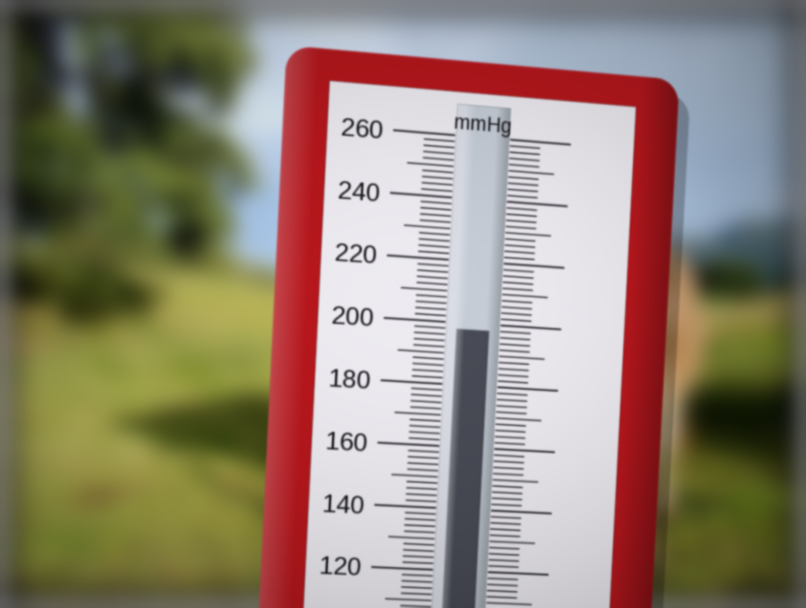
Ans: {"value": 198, "unit": "mmHg"}
